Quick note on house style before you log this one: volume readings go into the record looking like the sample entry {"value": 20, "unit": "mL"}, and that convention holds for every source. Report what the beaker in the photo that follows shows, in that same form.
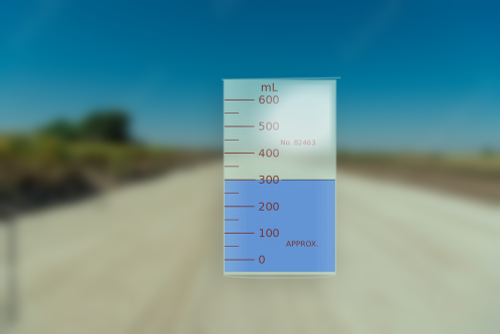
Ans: {"value": 300, "unit": "mL"}
